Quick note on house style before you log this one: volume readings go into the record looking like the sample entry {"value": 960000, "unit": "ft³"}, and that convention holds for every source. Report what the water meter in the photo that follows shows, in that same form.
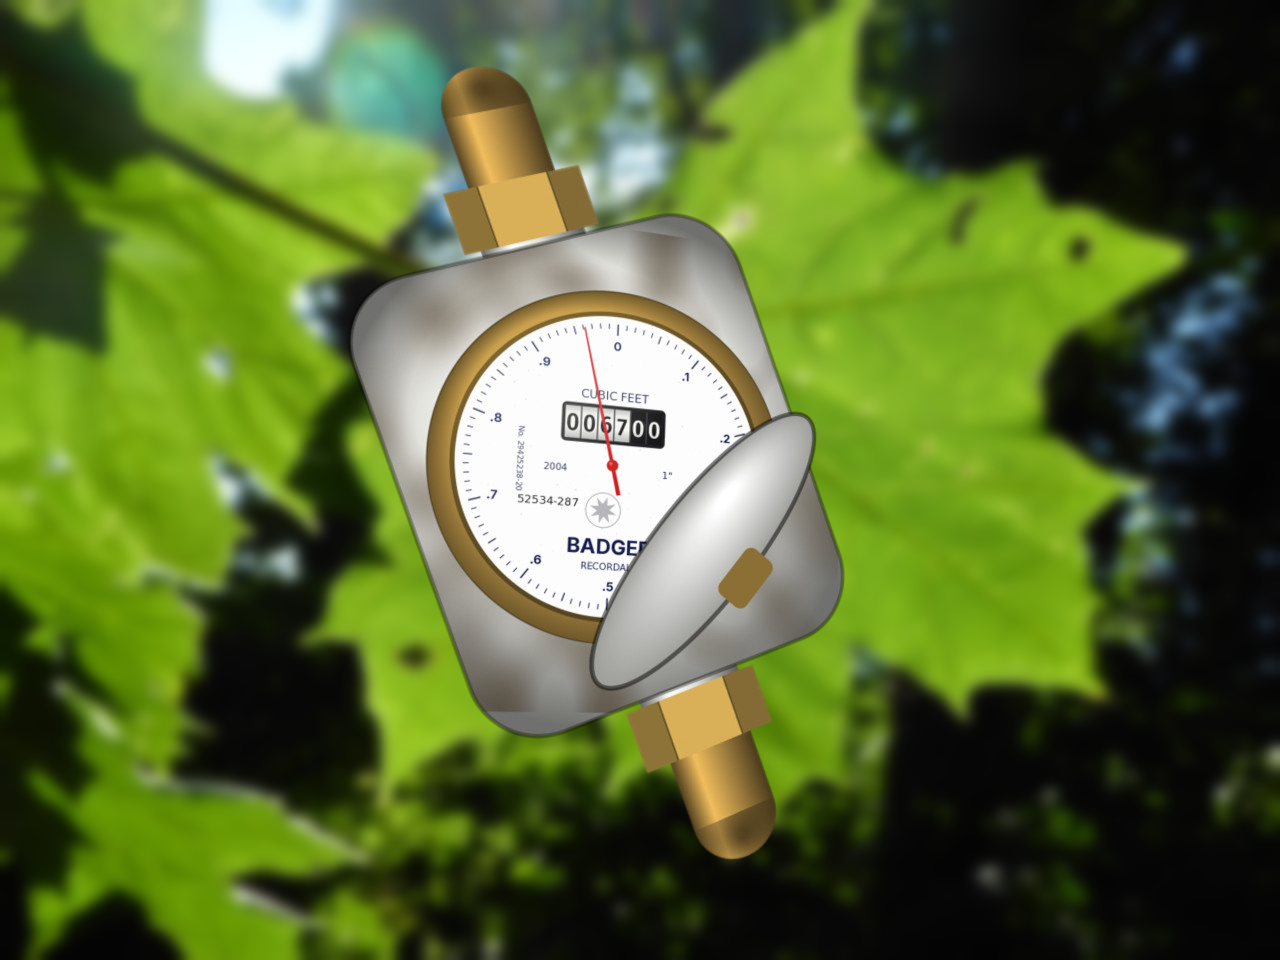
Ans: {"value": 6699.96, "unit": "ft³"}
